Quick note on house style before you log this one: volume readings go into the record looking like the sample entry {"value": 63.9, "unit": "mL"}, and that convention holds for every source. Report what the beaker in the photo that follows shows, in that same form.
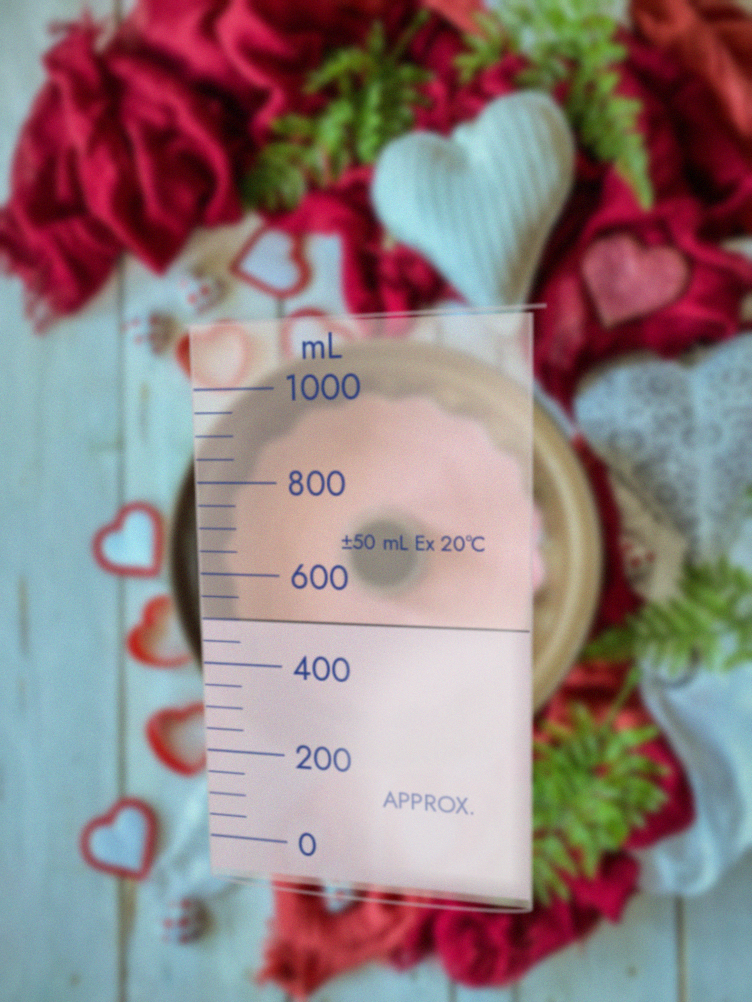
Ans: {"value": 500, "unit": "mL"}
